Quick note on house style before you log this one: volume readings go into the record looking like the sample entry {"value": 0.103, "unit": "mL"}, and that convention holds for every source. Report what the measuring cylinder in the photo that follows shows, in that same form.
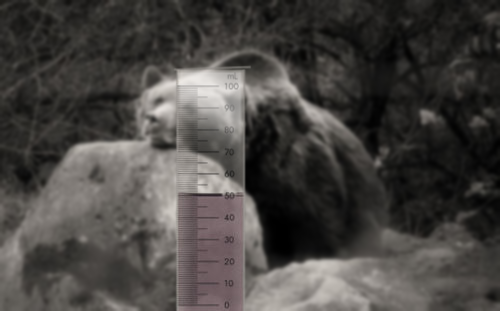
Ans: {"value": 50, "unit": "mL"}
